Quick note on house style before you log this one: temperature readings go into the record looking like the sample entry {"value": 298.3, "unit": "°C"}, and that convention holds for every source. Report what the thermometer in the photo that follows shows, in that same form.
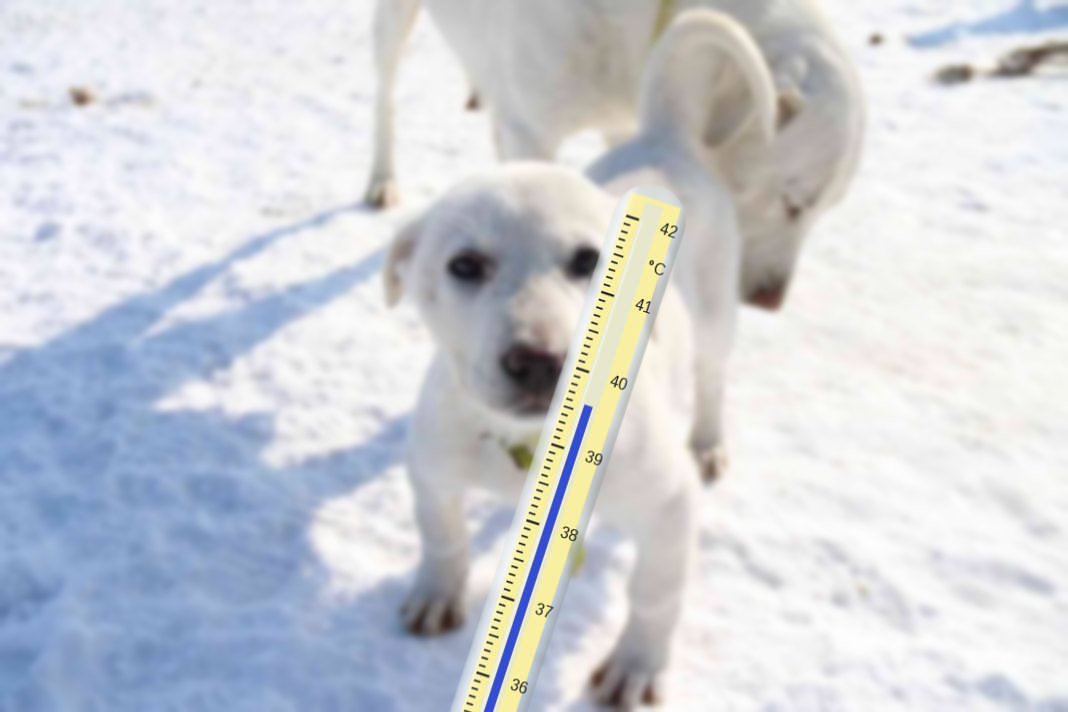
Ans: {"value": 39.6, "unit": "°C"}
